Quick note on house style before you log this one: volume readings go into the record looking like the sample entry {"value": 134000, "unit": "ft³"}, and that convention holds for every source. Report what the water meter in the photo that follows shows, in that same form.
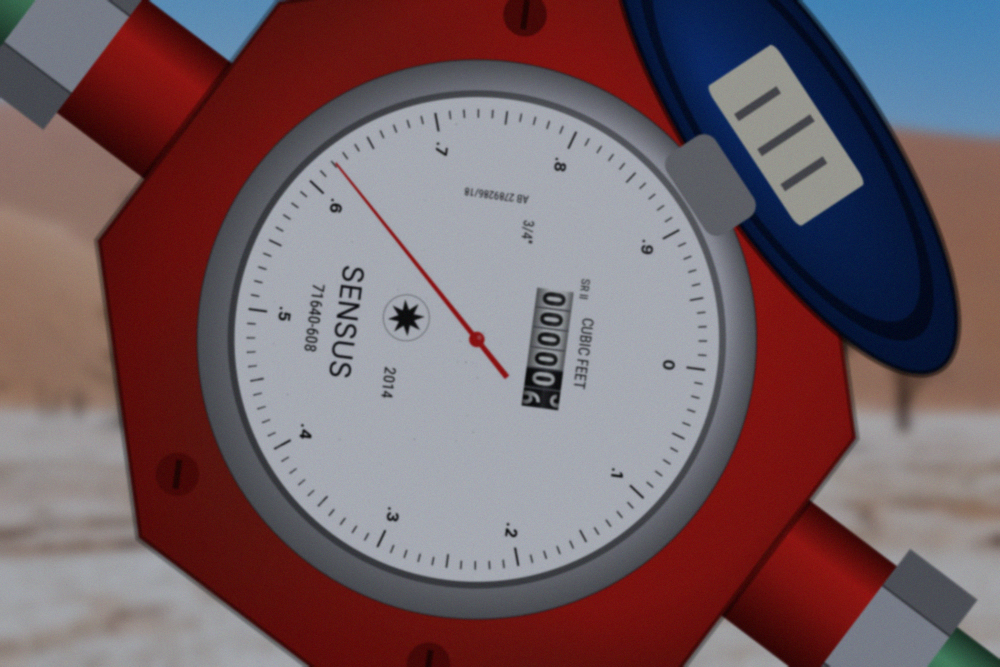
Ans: {"value": 5.62, "unit": "ft³"}
